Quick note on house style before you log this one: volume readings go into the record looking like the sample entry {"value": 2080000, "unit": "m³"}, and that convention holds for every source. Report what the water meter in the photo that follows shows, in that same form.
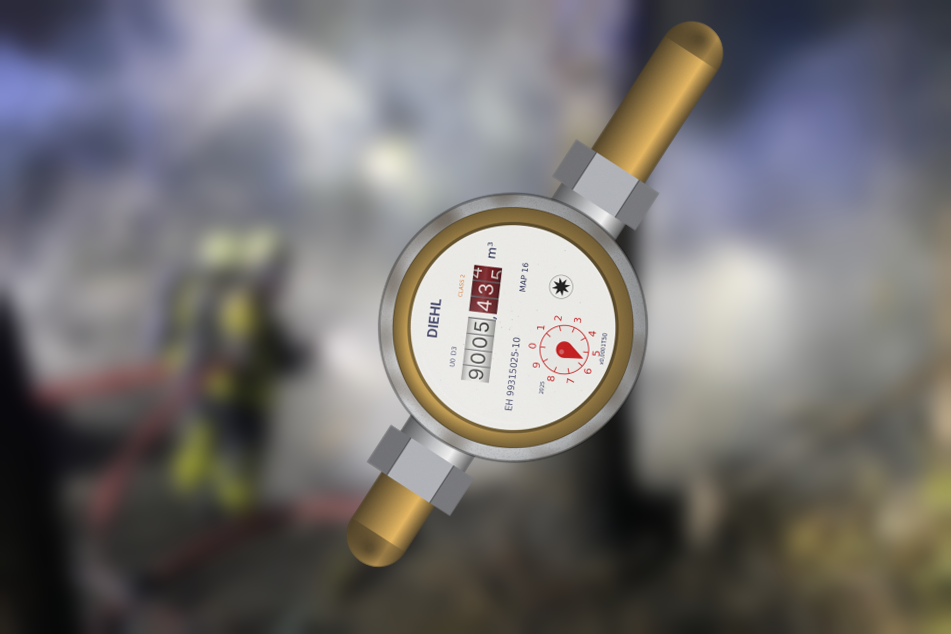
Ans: {"value": 9005.4345, "unit": "m³"}
